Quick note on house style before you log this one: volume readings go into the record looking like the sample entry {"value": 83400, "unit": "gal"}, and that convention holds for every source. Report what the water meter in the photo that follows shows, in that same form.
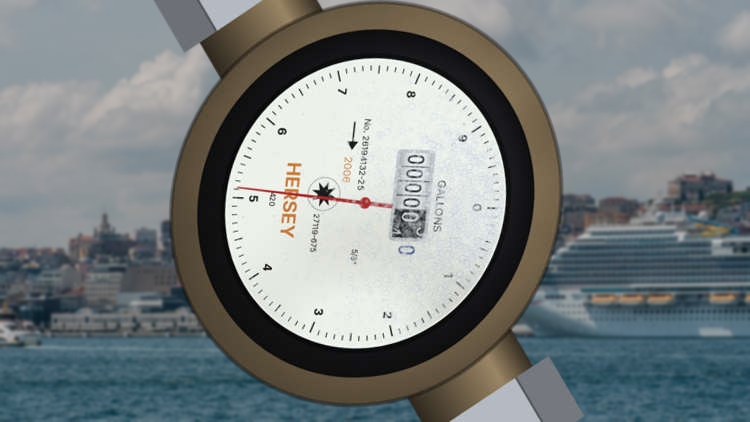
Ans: {"value": 35.1, "unit": "gal"}
